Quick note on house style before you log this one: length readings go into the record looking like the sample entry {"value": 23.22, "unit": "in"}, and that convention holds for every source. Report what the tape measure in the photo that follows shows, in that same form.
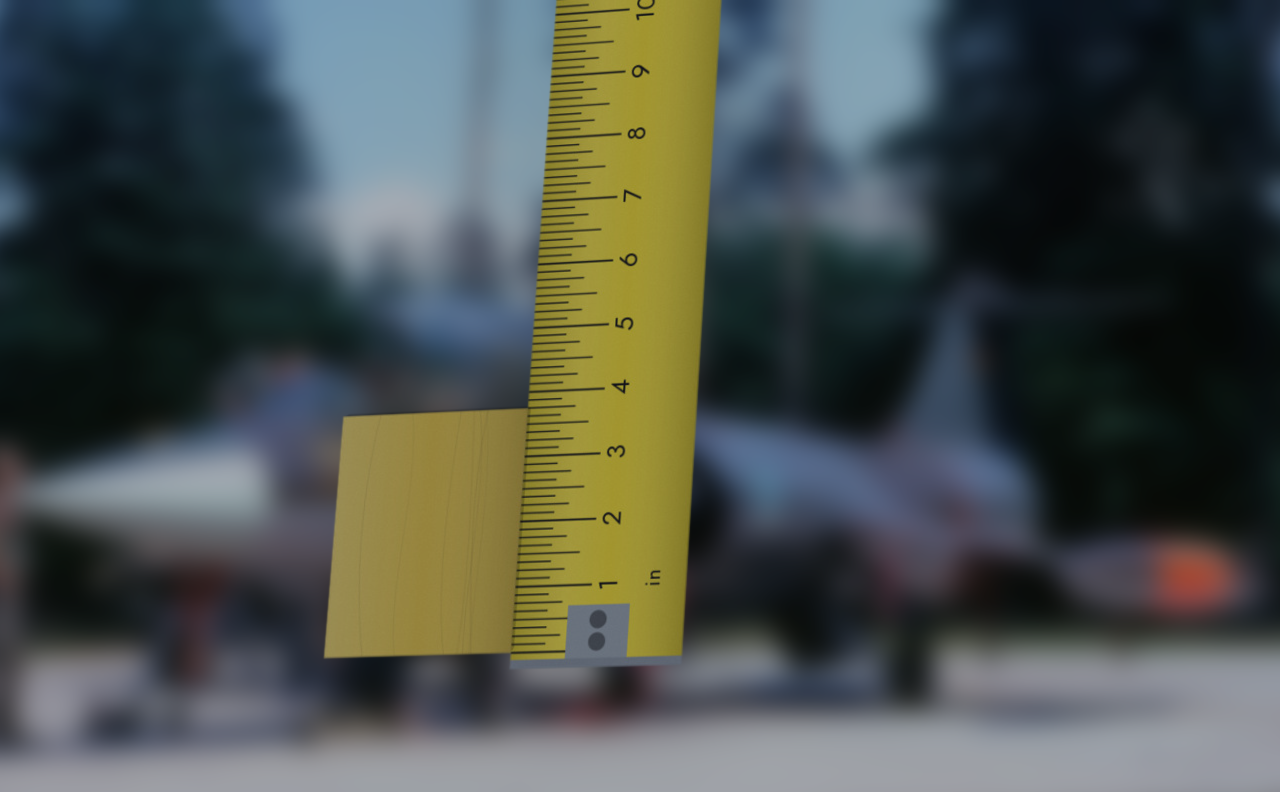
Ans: {"value": 3.75, "unit": "in"}
